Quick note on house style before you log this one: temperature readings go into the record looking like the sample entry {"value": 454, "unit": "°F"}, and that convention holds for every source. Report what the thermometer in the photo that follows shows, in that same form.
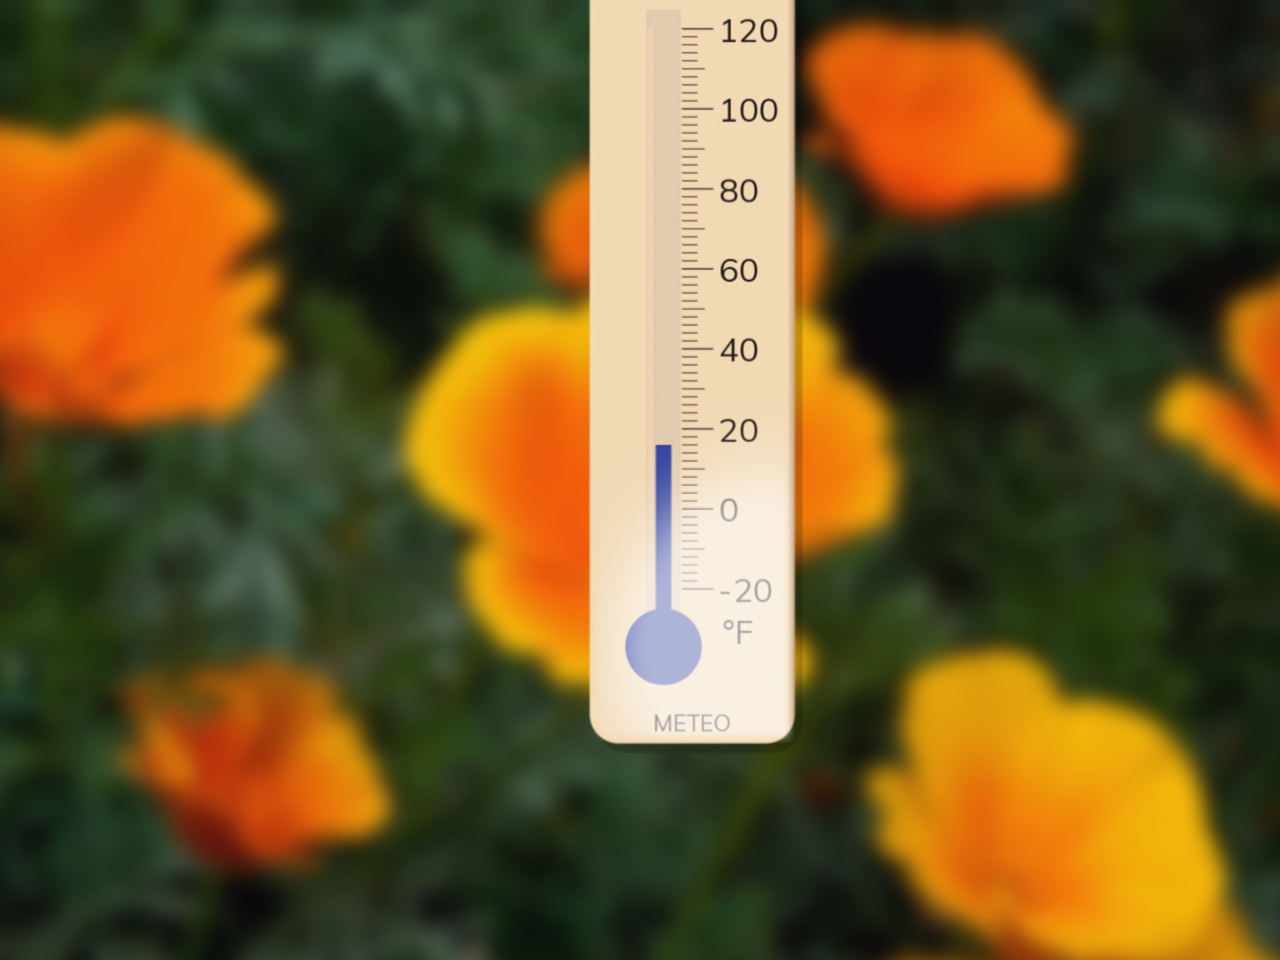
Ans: {"value": 16, "unit": "°F"}
